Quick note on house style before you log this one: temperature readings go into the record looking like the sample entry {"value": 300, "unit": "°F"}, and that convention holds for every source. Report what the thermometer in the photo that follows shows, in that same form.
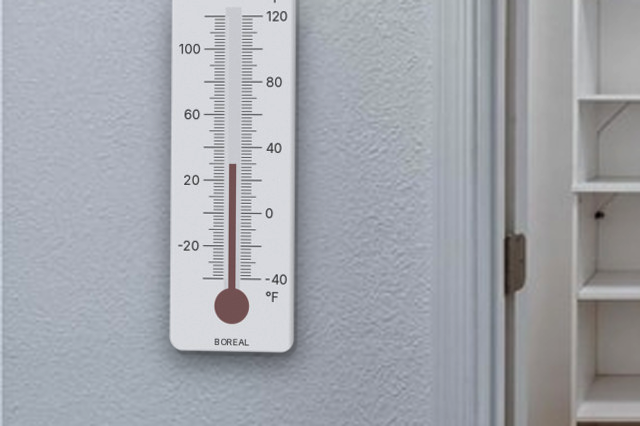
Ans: {"value": 30, "unit": "°F"}
